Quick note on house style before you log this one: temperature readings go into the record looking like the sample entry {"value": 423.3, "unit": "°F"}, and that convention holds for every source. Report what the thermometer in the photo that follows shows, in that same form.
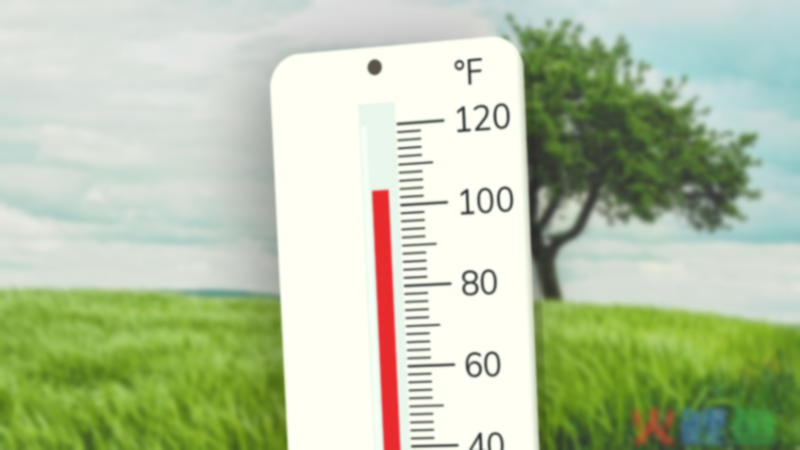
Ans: {"value": 104, "unit": "°F"}
